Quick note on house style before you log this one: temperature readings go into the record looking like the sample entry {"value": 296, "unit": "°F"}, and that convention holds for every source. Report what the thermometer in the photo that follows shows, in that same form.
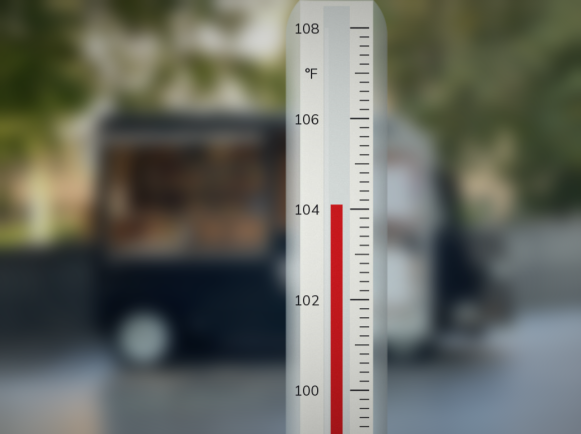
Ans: {"value": 104.1, "unit": "°F"}
